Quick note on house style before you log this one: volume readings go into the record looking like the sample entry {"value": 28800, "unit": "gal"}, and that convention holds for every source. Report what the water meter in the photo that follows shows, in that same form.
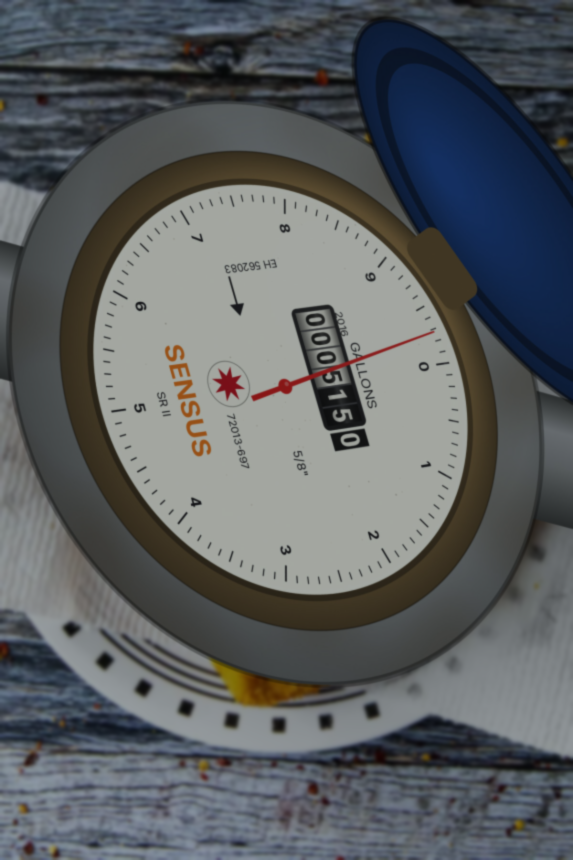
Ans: {"value": 5149.7, "unit": "gal"}
